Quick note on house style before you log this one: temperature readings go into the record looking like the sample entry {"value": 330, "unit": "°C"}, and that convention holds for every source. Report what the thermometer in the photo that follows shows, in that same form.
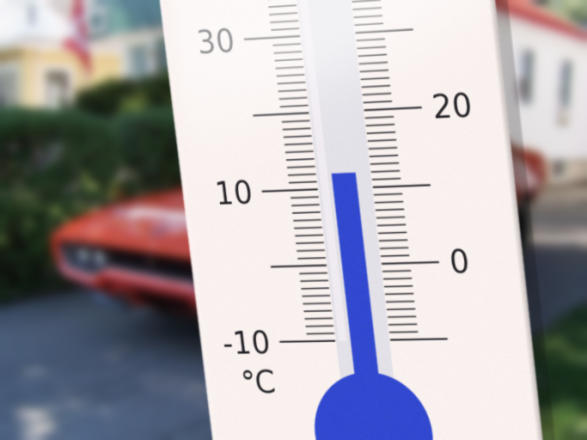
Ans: {"value": 12, "unit": "°C"}
